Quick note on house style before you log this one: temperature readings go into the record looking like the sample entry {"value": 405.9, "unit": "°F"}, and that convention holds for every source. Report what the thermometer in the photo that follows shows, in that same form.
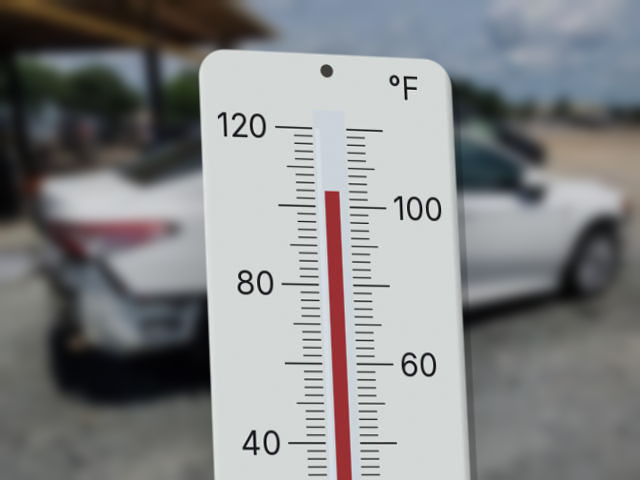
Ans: {"value": 104, "unit": "°F"}
